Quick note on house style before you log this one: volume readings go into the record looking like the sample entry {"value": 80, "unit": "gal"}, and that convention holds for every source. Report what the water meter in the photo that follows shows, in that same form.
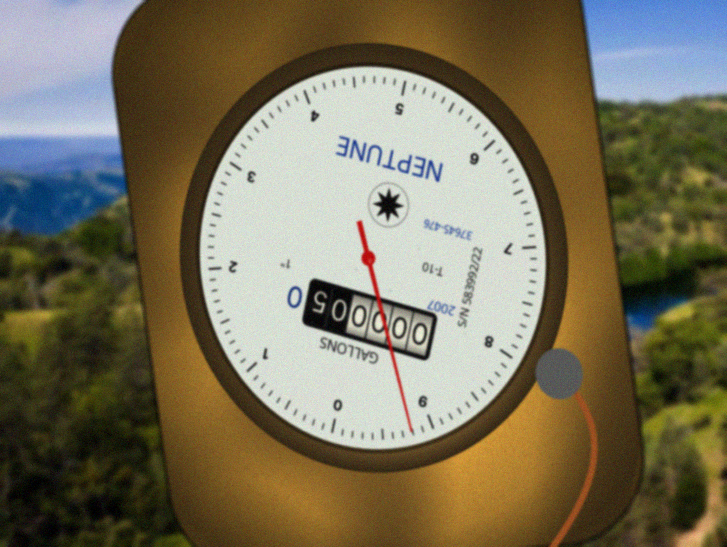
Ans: {"value": 49.2, "unit": "gal"}
